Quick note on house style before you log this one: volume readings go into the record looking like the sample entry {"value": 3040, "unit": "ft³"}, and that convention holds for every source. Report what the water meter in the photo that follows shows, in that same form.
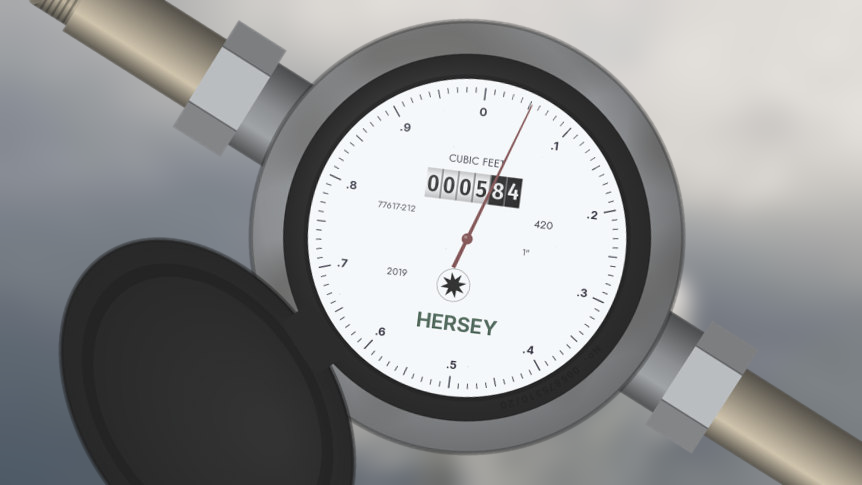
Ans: {"value": 584.05, "unit": "ft³"}
